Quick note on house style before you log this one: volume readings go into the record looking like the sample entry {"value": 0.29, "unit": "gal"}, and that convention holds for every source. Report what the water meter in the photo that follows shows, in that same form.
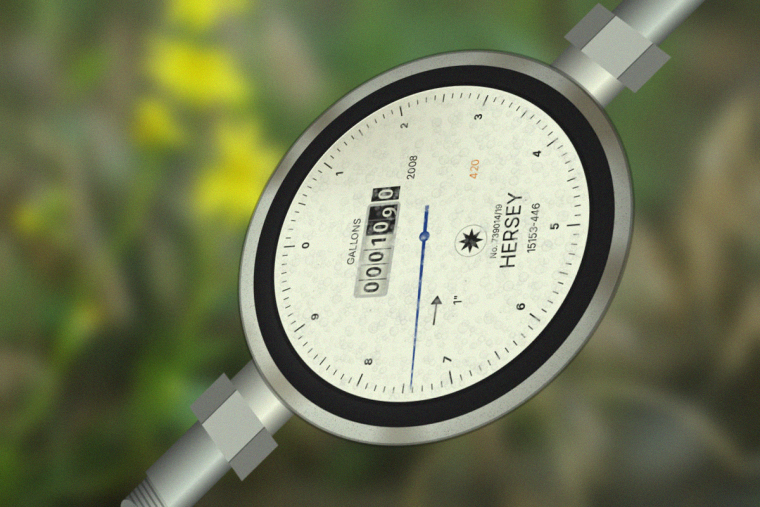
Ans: {"value": 1087.4, "unit": "gal"}
